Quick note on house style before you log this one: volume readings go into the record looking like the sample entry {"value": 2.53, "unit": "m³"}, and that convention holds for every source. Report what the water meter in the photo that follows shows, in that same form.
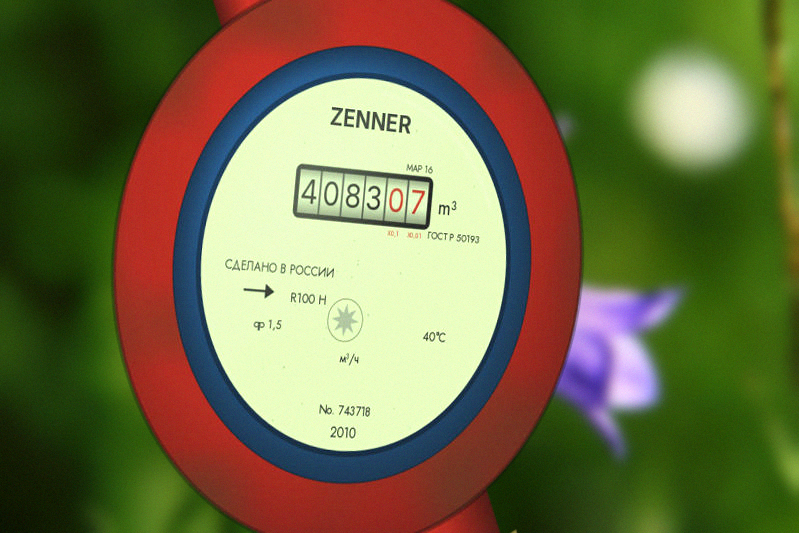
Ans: {"value": 4083.07, "unit": "m³"}
